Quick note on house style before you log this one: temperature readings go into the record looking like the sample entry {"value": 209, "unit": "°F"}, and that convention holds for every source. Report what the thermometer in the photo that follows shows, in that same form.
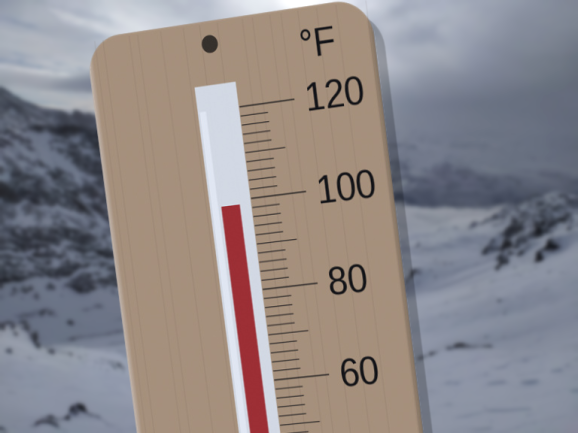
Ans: {"value": 99, "unit": "°F"}
